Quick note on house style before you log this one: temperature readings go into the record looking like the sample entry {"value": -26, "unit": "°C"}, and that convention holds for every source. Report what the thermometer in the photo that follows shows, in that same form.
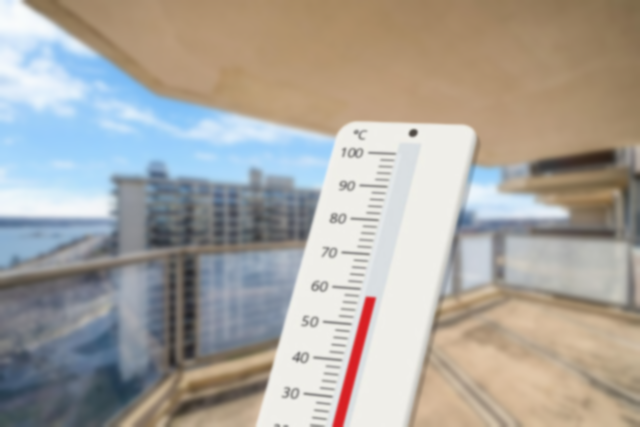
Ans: {"value": 58, "unit": "°C"}
